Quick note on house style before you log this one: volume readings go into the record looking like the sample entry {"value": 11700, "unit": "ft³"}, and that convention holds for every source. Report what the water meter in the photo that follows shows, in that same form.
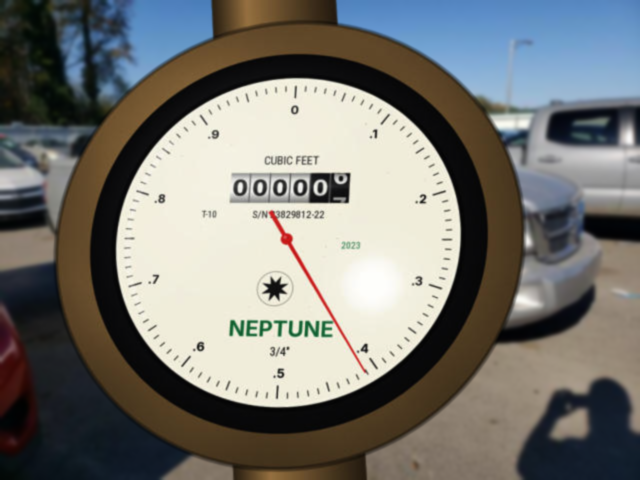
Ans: {"value": 6.41, "unit": "ft³"}
